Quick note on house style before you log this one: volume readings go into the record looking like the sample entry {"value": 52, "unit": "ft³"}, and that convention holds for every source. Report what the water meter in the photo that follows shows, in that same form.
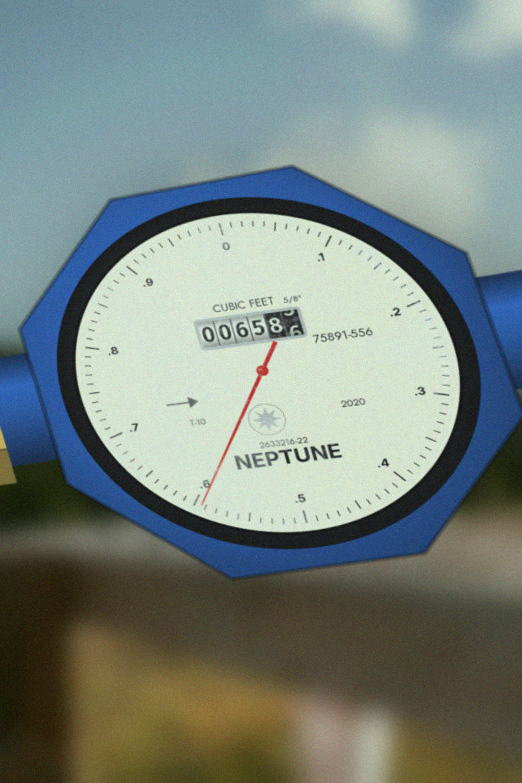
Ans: {"value": 6585.59, "unit": "ft³"}
